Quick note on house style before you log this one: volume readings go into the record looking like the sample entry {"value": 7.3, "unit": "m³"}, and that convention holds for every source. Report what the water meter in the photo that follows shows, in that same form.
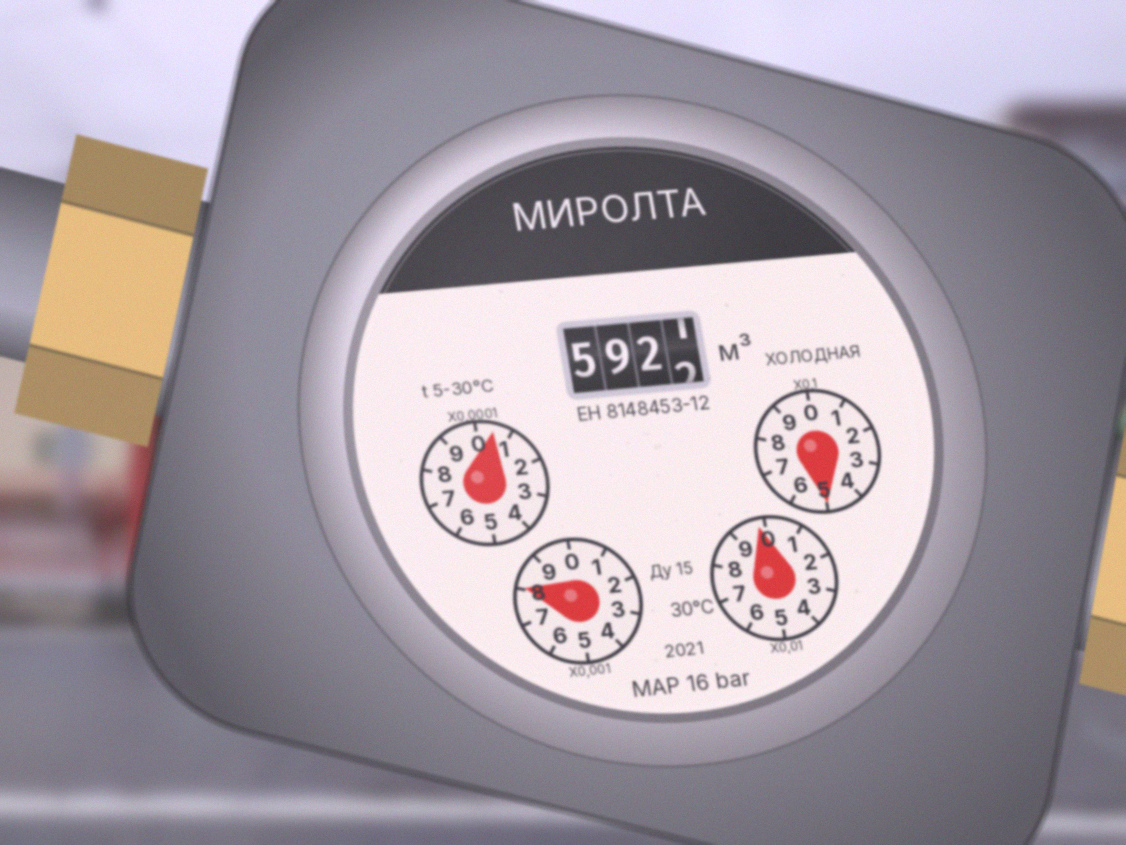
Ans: {"value": 5921.4980, "unit": "m³"}
